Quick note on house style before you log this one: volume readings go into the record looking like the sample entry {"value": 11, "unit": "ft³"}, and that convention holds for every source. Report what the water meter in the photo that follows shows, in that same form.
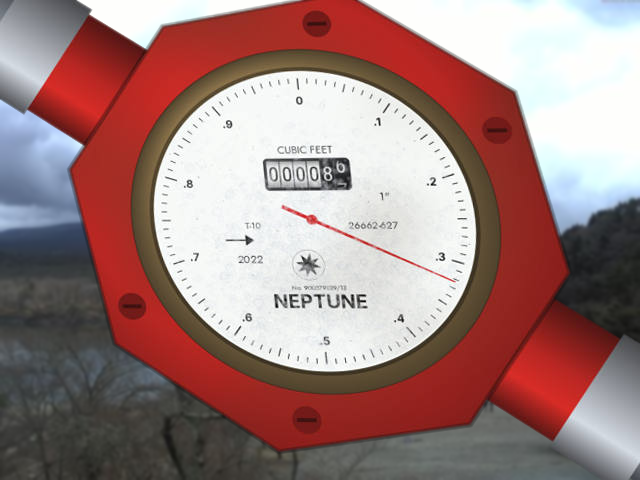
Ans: {"value": 86.32, "unit": "ft³"}
